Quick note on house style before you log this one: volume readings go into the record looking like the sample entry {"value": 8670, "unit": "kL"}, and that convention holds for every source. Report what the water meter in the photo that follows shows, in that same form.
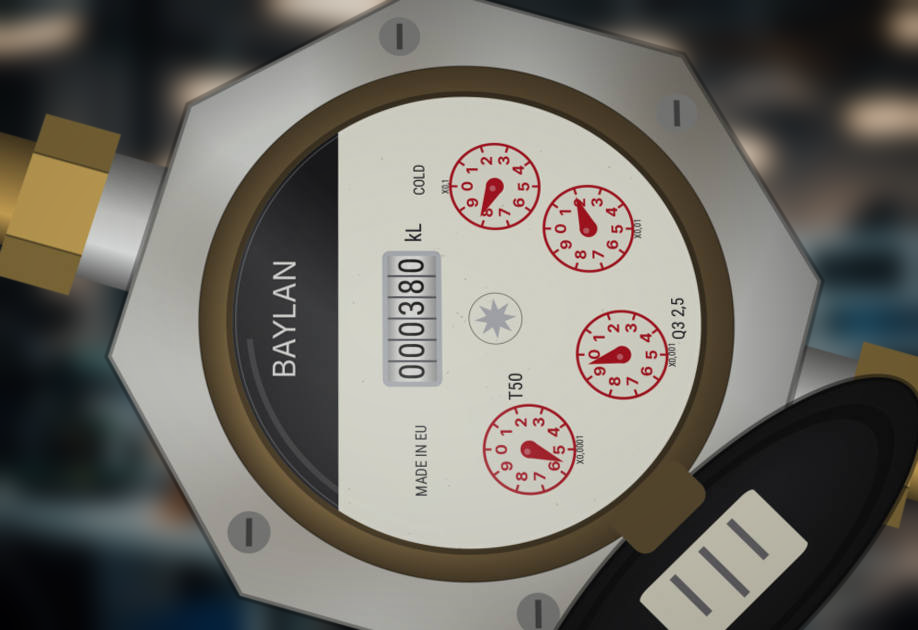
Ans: {"value": 380.8195, "unit": "kL"}
